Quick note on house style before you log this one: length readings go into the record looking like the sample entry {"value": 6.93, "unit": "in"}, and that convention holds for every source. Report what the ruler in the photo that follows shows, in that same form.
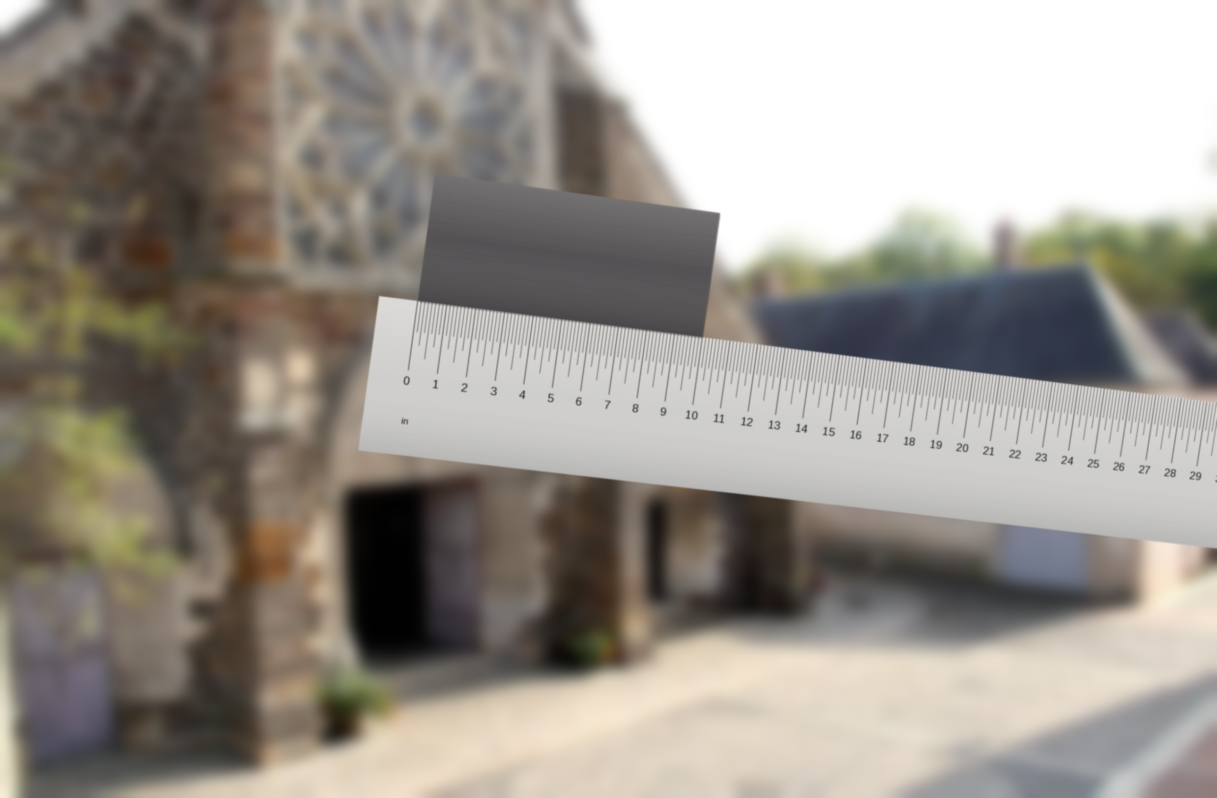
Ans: {"value": 10, "unit": "in"}
